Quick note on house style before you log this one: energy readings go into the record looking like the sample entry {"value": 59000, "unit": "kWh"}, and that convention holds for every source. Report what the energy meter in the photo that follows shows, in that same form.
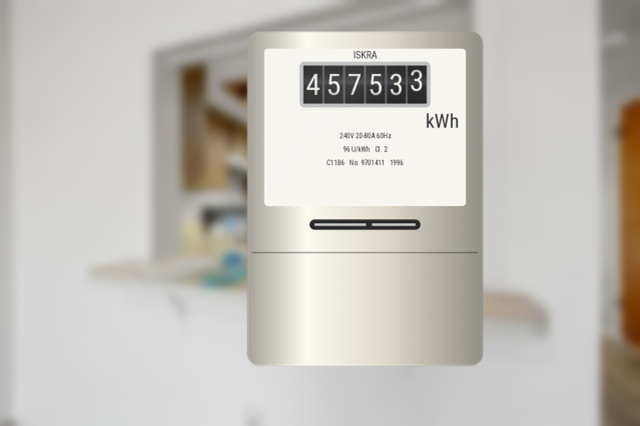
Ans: {"value": 457533, "unit": "kWh"}
